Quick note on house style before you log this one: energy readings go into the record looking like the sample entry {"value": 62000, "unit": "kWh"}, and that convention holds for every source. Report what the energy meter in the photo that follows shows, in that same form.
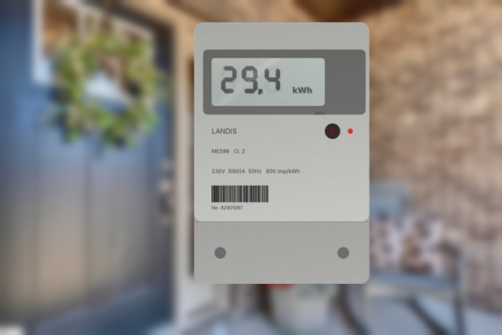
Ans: {"value": 29.4, "unit": "kWh"}
